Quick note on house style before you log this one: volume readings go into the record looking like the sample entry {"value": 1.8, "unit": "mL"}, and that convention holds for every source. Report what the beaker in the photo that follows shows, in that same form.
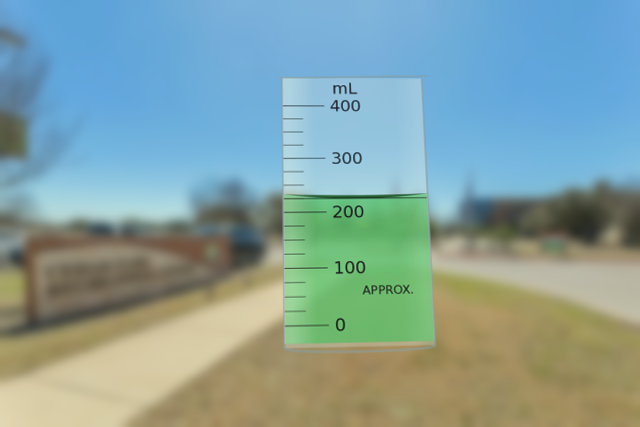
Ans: {"value": 225, "unit": "mL"}
